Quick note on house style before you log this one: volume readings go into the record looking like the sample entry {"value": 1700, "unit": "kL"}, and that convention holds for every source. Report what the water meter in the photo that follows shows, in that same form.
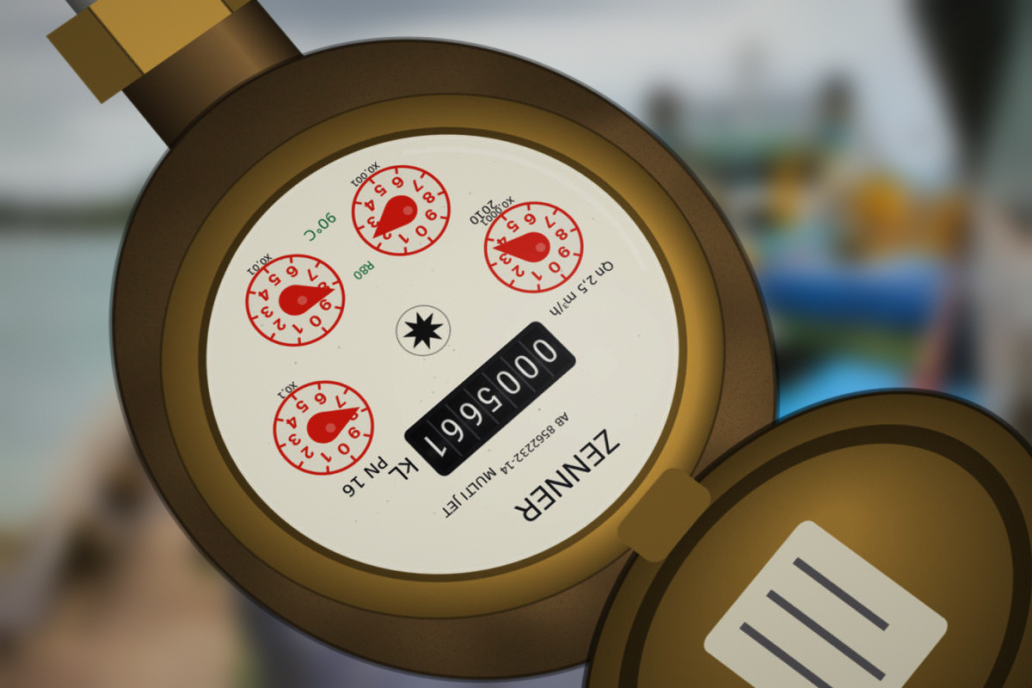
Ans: {"value": 5661.7823, "unit": "kL"}
